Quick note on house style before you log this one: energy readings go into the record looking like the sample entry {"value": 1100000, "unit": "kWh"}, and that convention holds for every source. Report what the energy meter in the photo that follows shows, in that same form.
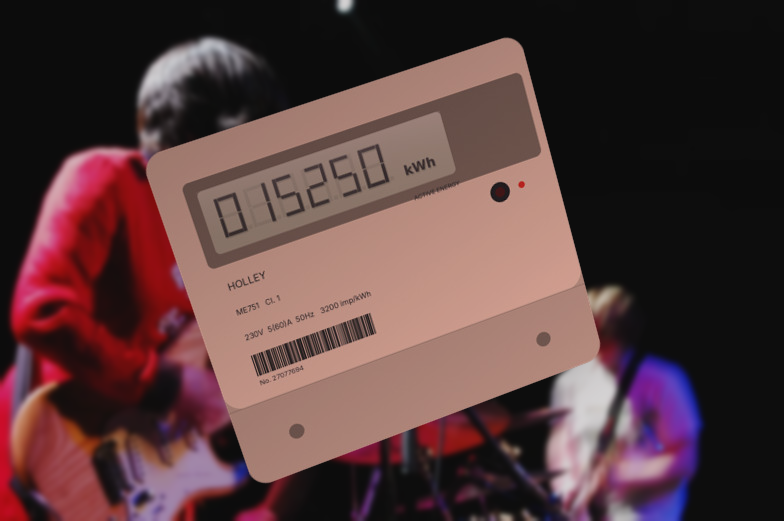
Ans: {"value": 15250, "unit": "kWh"}
